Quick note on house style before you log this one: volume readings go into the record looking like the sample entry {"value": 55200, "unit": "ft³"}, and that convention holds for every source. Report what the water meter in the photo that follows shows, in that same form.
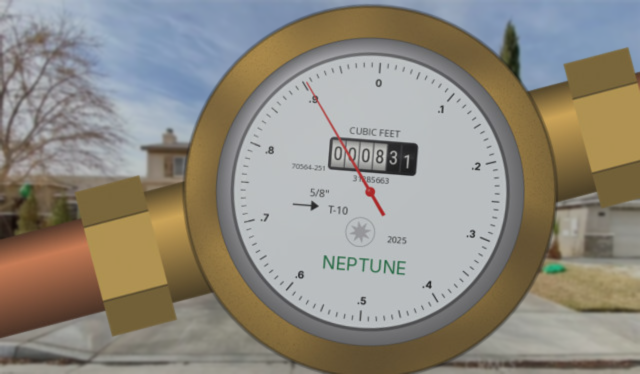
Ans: {"value": 830.90, "unit": "ft³"}
